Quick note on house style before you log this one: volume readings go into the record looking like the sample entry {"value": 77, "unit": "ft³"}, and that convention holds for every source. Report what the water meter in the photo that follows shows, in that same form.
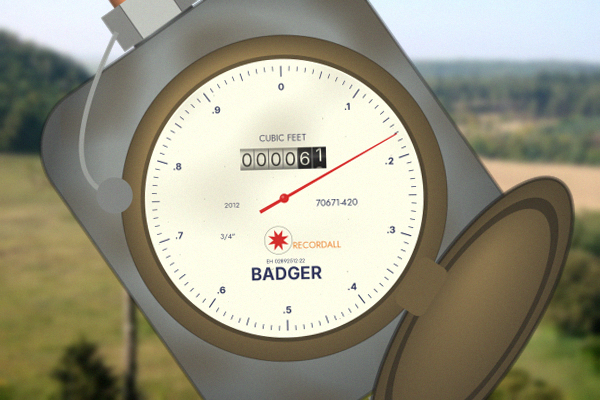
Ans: {"value": 61.17, "unit": "ft³"}
